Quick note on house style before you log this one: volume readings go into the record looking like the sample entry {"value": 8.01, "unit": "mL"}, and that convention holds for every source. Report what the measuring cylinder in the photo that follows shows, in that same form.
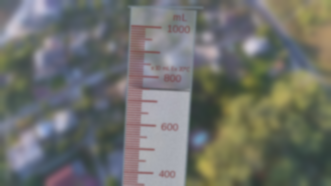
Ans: {"value": 750, "unit": "mL"}
